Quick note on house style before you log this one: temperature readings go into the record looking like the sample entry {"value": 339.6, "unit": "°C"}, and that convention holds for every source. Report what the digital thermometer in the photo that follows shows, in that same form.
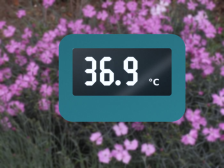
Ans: {"value": 36.9, "unit": "°C"}
